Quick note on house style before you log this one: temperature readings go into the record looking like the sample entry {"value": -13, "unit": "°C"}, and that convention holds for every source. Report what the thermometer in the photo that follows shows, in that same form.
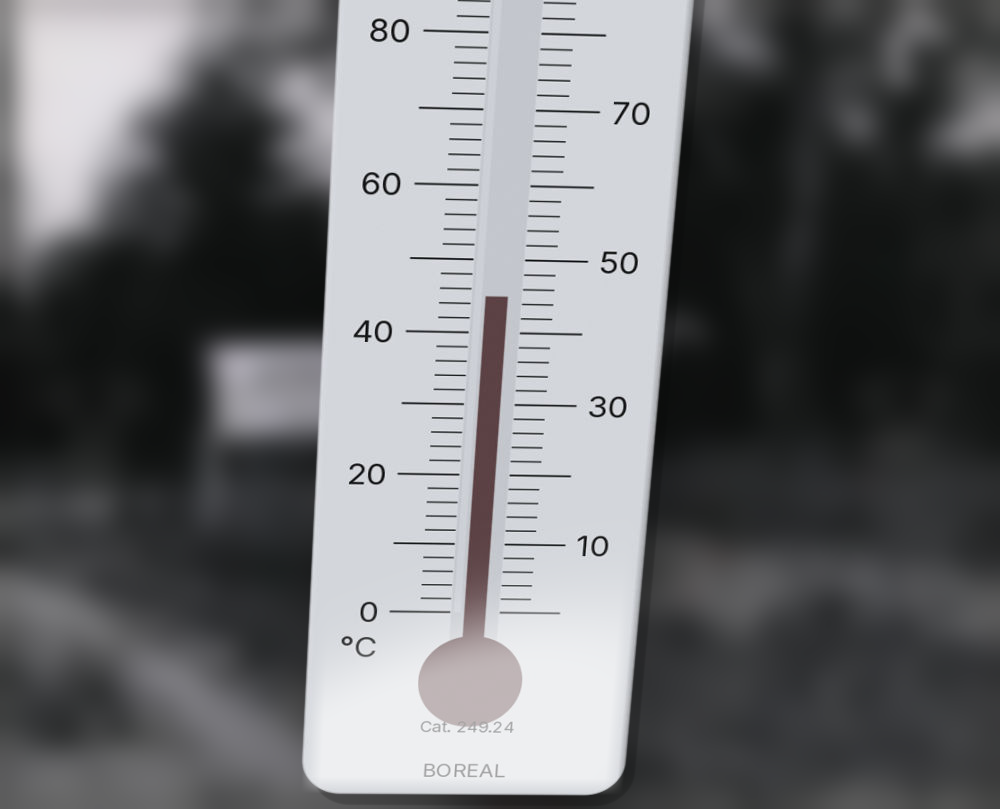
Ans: {"value": 45, "unit": "°C"}
